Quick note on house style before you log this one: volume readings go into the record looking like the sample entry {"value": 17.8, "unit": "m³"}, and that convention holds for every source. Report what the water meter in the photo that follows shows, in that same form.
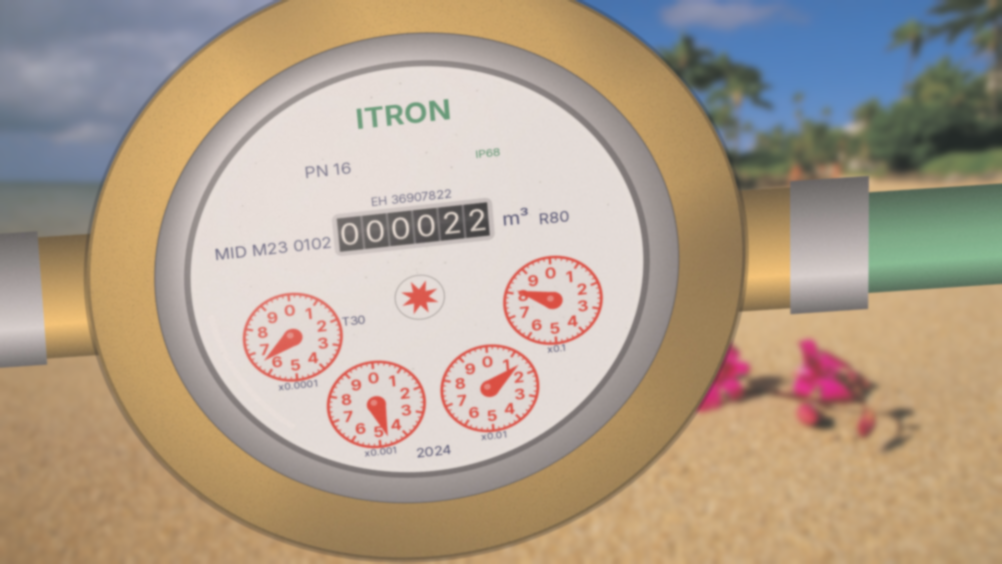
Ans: {"value": 22.8146, "unit": "m³"}
